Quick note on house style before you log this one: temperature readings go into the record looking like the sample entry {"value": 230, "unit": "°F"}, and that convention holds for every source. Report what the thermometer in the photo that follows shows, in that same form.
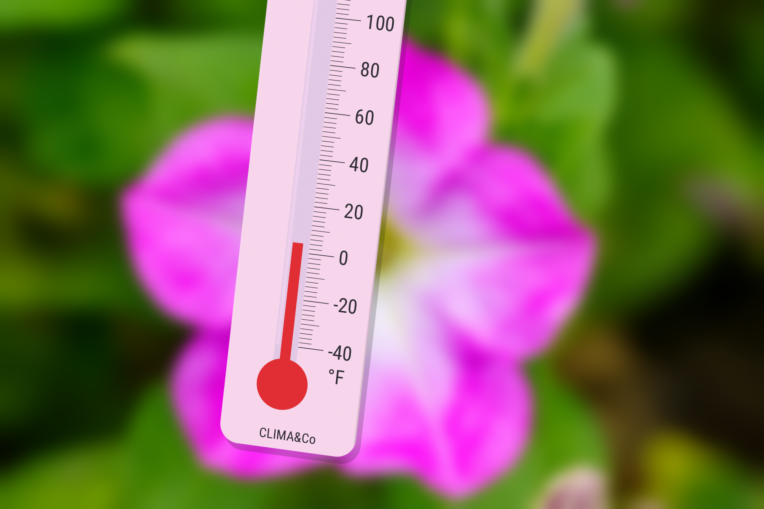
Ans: {"value": 4, "unit": "°F"}
